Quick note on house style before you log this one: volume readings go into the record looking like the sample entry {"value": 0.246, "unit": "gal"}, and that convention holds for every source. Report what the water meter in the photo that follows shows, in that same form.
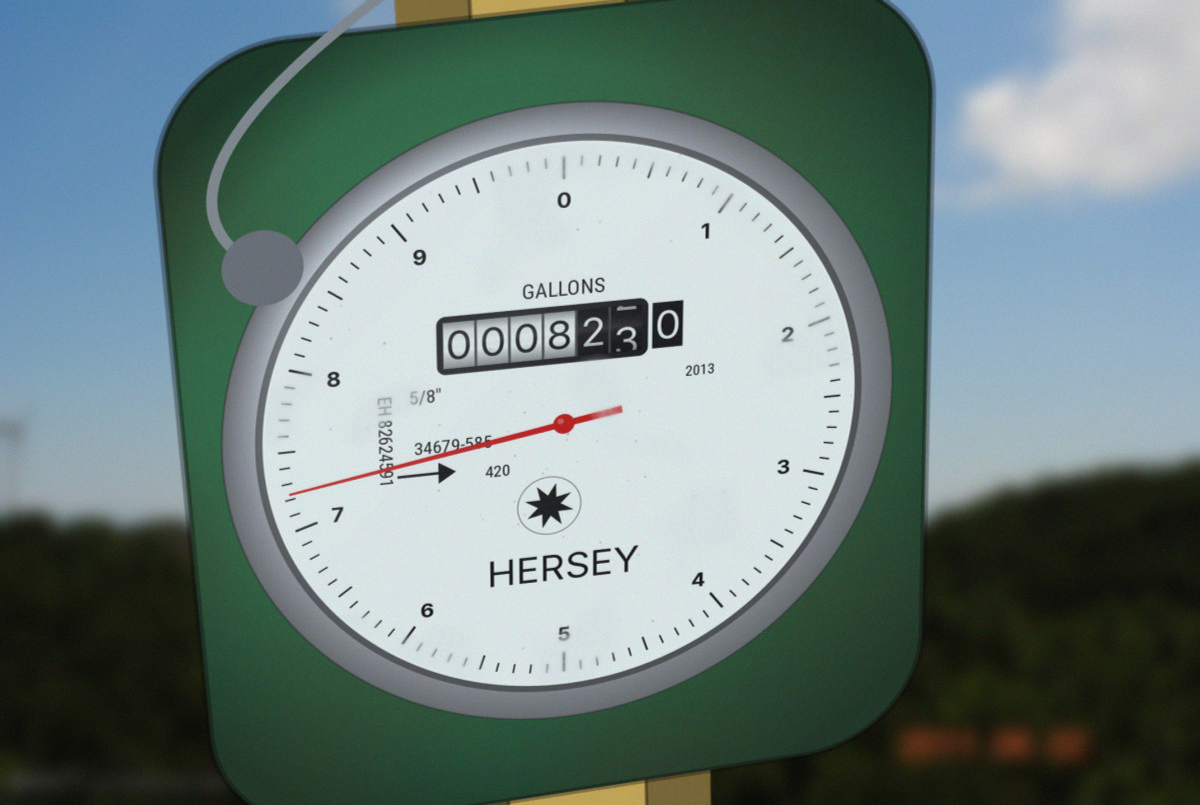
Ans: {"value": 8227.2, "unit": "gal"}
